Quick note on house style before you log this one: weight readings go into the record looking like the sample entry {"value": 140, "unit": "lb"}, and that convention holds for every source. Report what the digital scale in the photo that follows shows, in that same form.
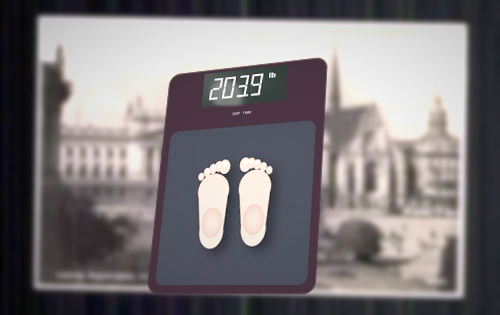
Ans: {"value": 203.9, "unit": "lb"}
